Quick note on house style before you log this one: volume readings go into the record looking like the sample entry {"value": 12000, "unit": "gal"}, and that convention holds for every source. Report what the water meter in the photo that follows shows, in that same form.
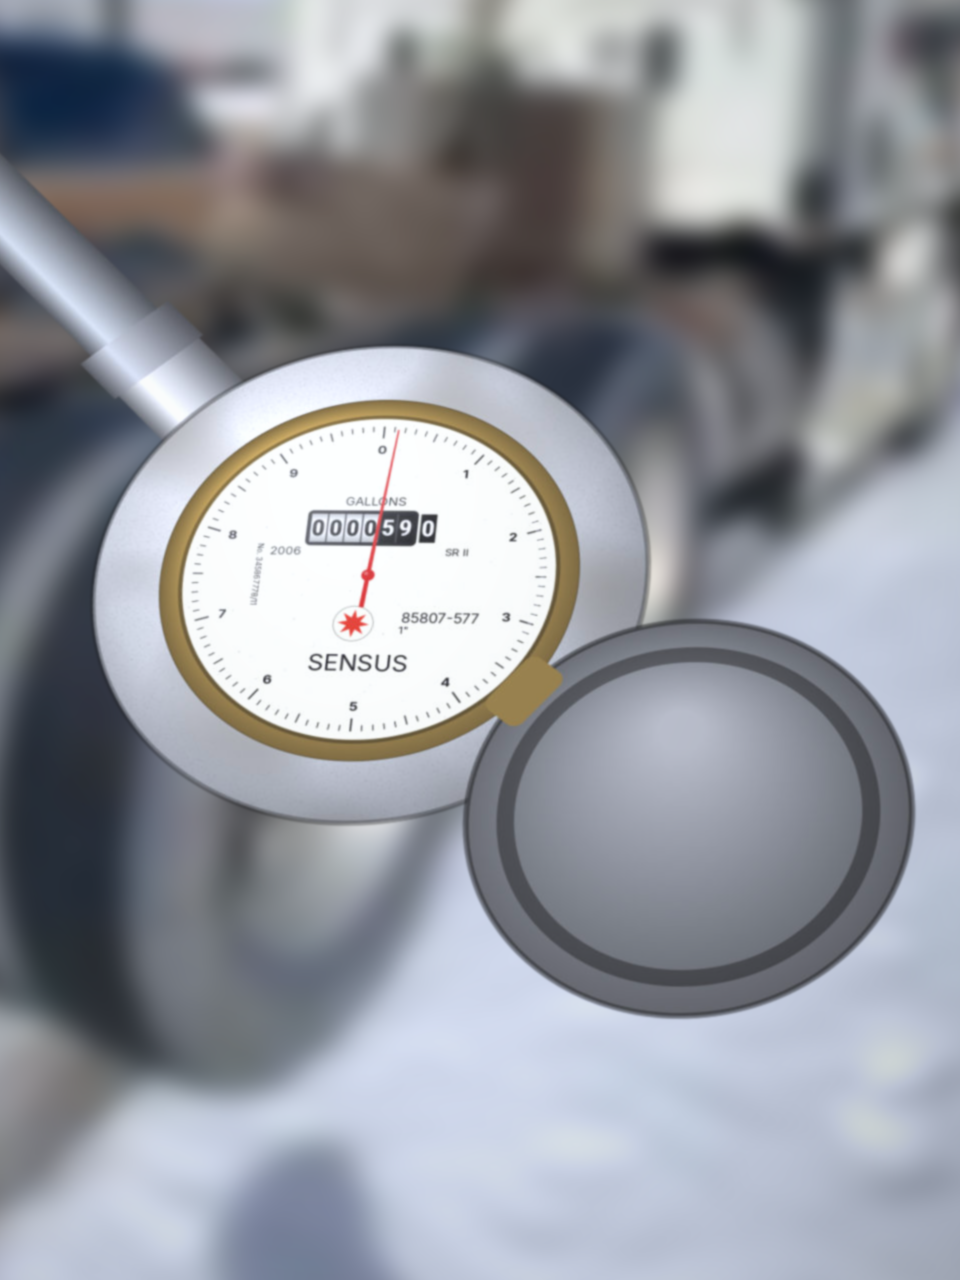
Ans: {"value": 590.1, "unit": "gal"}
